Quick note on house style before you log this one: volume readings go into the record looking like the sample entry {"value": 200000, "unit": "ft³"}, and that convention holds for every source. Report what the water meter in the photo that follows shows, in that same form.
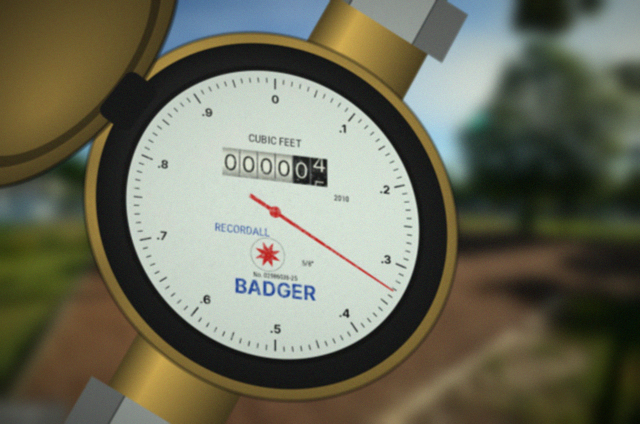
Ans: {"value": 4.33, "unit": "ft³"}
